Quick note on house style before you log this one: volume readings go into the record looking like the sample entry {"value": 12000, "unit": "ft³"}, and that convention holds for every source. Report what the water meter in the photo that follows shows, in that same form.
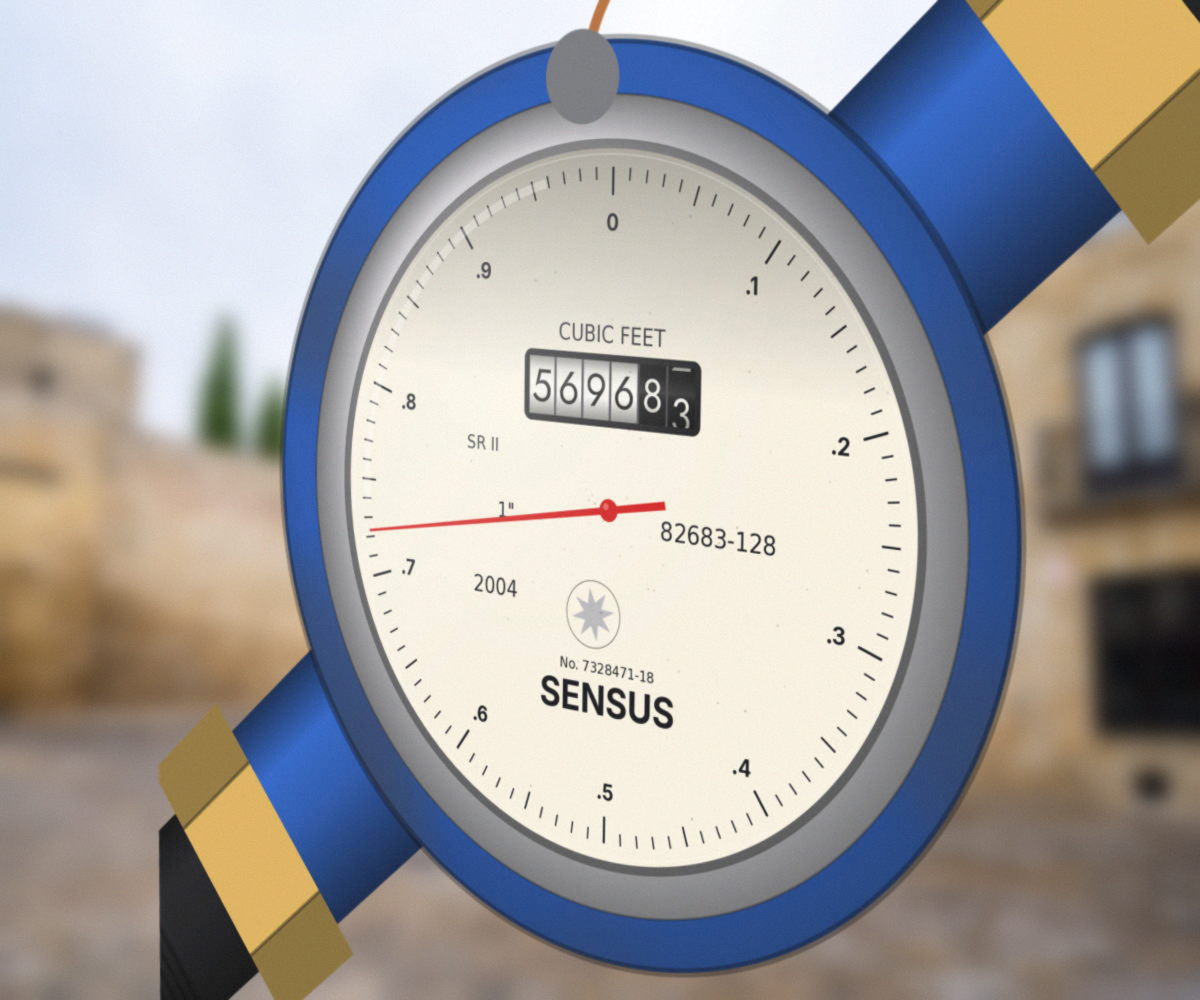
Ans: {"value": 569682.72, "unit": "ft³"}
